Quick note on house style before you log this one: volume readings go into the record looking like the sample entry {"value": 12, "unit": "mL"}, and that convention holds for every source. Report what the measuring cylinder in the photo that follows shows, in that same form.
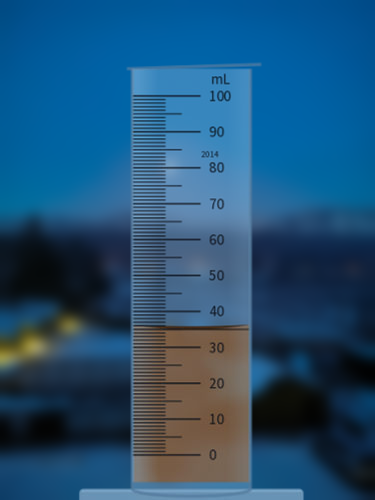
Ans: {"value": 35, "unit": "mL"}
